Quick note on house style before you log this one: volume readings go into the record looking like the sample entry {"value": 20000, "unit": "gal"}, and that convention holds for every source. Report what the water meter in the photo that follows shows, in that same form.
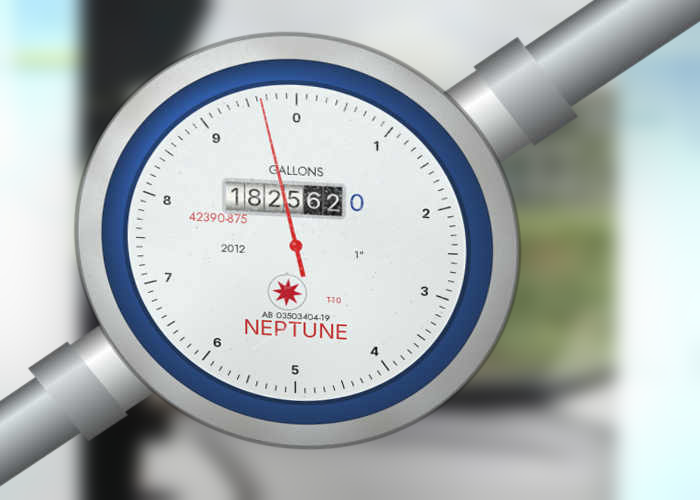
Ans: {"value": 1825619.6, "unit": "gal"}
